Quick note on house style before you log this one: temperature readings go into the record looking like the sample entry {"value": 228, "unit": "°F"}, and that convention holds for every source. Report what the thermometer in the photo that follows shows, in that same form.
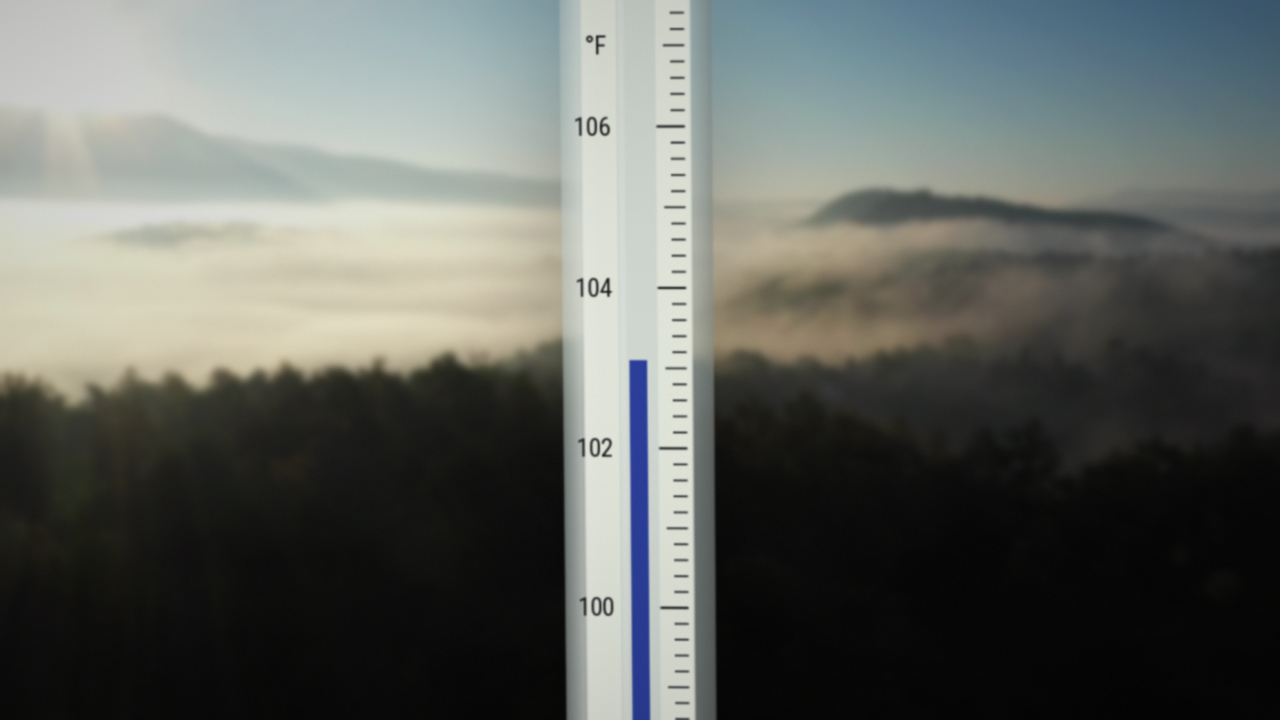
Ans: {"value": 103.1, "unit": "°F"}
